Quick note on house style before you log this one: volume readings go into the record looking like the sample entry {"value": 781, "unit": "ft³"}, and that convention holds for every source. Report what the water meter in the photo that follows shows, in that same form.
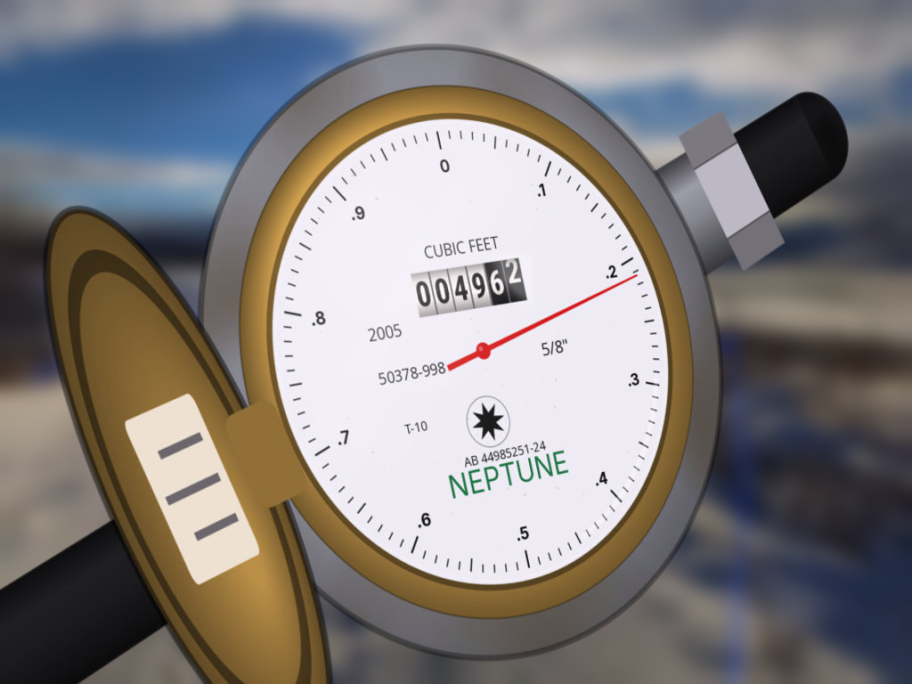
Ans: {"value": 4962.21, "unit": "ft³"}
